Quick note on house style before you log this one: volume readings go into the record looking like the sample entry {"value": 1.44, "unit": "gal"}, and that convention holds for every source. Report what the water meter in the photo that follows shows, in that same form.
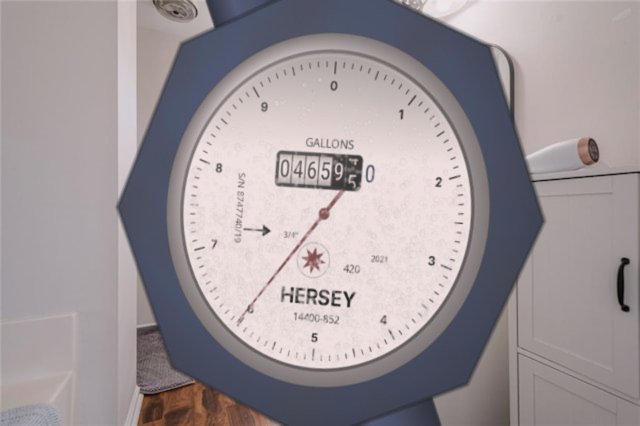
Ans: {"value": 465946.0, "unit": "gal"}
